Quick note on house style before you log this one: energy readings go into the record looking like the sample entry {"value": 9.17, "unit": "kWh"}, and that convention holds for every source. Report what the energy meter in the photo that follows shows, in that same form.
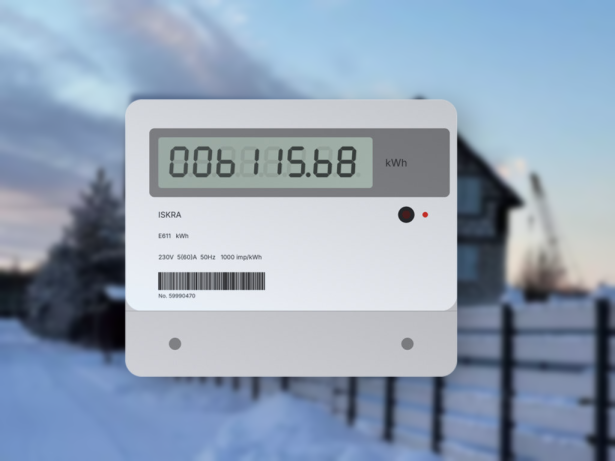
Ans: {"value": 6115.68, "unit": "kWh"}
